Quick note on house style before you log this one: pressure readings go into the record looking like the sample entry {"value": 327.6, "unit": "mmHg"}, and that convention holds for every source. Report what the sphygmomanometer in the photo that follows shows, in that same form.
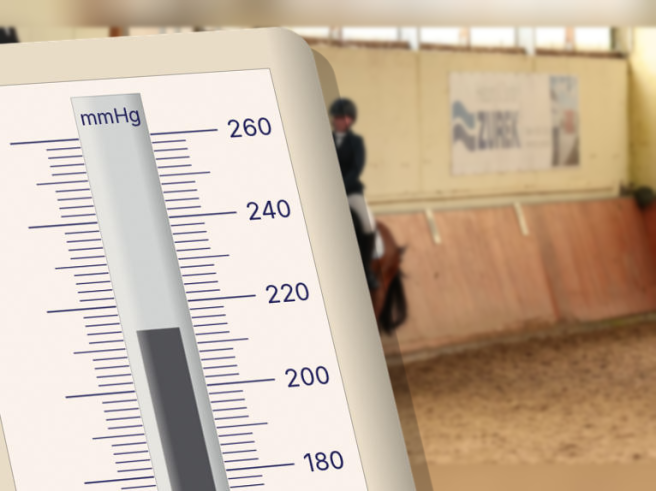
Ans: {"value": 214, "unit": "mmHg"}
